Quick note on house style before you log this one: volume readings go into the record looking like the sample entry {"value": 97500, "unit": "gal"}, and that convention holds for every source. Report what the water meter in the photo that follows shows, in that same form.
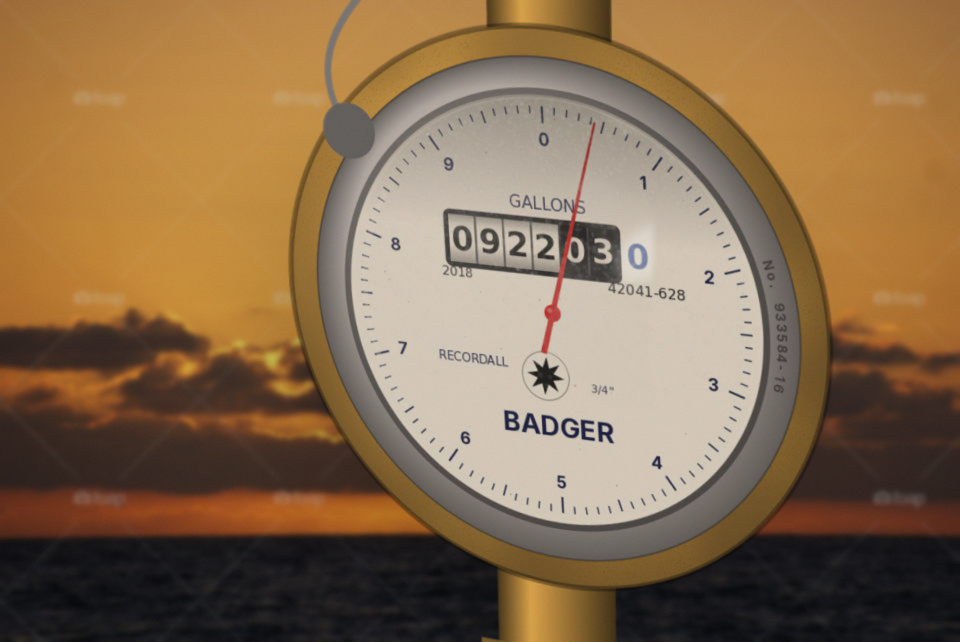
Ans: {"value": 922030.4, "unit": "gal"}
